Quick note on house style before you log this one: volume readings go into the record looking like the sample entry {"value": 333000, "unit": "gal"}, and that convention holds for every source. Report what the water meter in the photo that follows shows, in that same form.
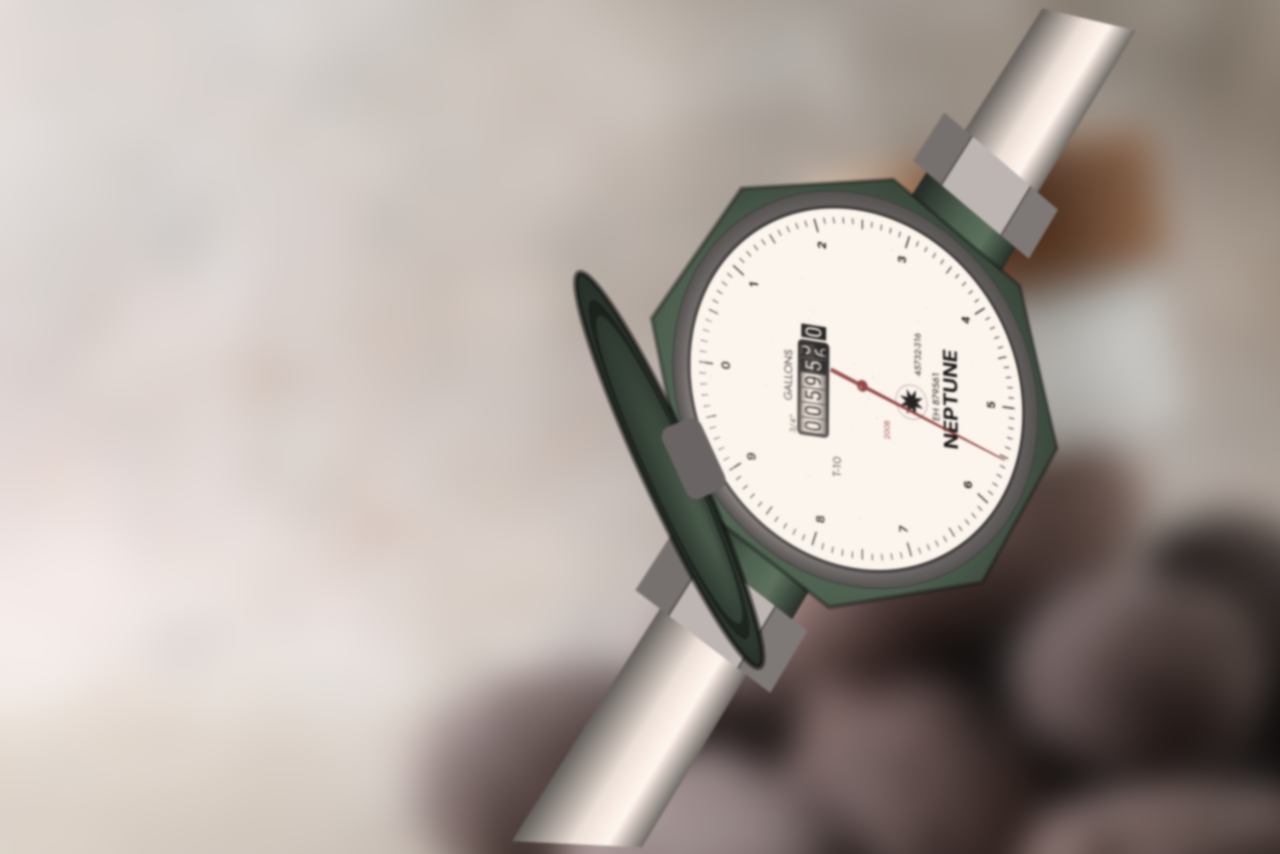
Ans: {"value": 59555.5, "unit": "gal"}
